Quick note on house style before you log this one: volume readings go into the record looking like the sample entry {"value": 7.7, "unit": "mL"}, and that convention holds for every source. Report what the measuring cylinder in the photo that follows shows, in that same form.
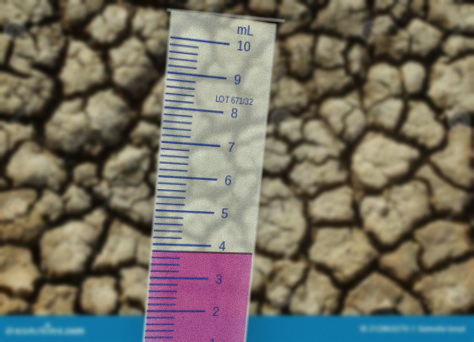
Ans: {"value": 3.8, "unit": "mL"}
